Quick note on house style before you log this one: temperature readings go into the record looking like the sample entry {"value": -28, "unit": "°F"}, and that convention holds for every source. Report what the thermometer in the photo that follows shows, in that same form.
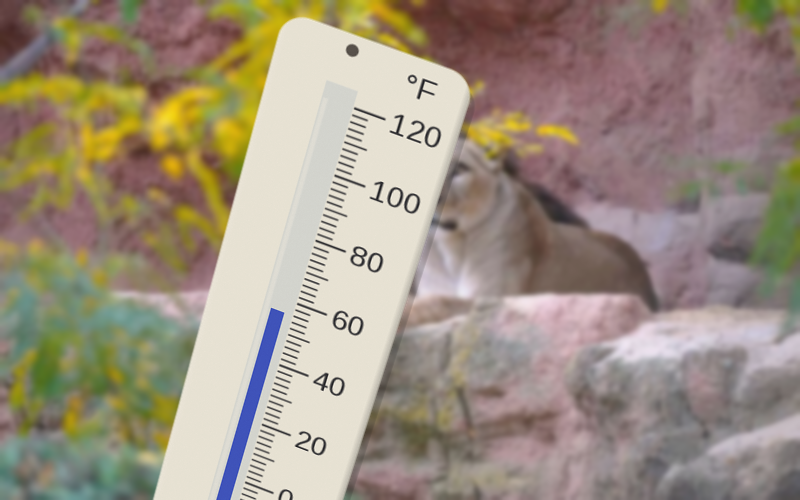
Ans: {"value": 56, "unit": "°F"}
